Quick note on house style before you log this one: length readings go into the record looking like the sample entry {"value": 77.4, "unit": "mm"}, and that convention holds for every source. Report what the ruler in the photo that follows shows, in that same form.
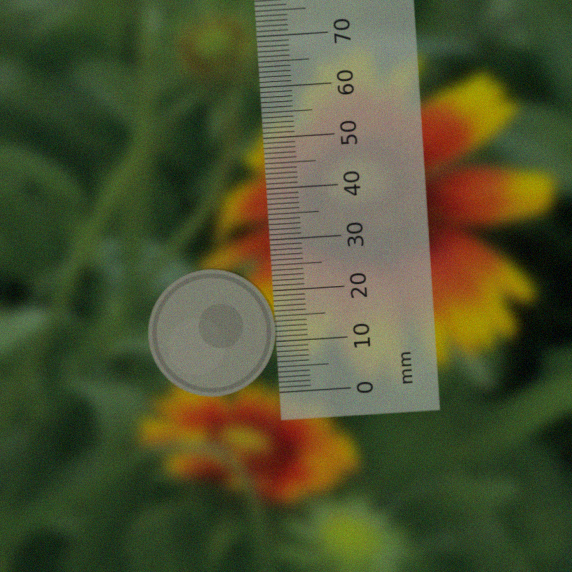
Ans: {"value": 25, "unit": "mm"}
